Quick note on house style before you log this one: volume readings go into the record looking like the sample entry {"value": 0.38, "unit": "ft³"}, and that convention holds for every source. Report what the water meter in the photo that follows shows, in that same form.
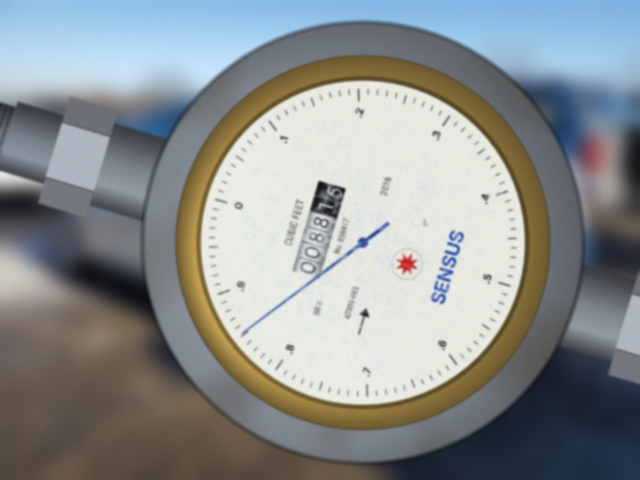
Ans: {"value": 8814.85, "unit": "ft³"}
